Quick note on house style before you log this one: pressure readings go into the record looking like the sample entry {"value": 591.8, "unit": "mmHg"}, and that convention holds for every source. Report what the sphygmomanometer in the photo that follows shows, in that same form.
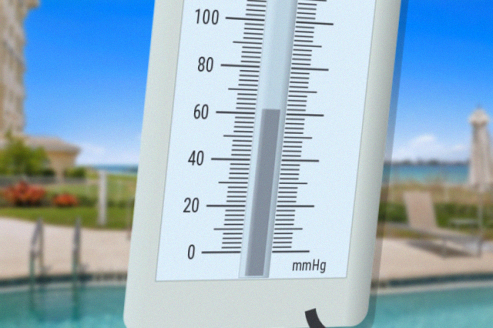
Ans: {"value": 62, "unit": "mmHg"}
